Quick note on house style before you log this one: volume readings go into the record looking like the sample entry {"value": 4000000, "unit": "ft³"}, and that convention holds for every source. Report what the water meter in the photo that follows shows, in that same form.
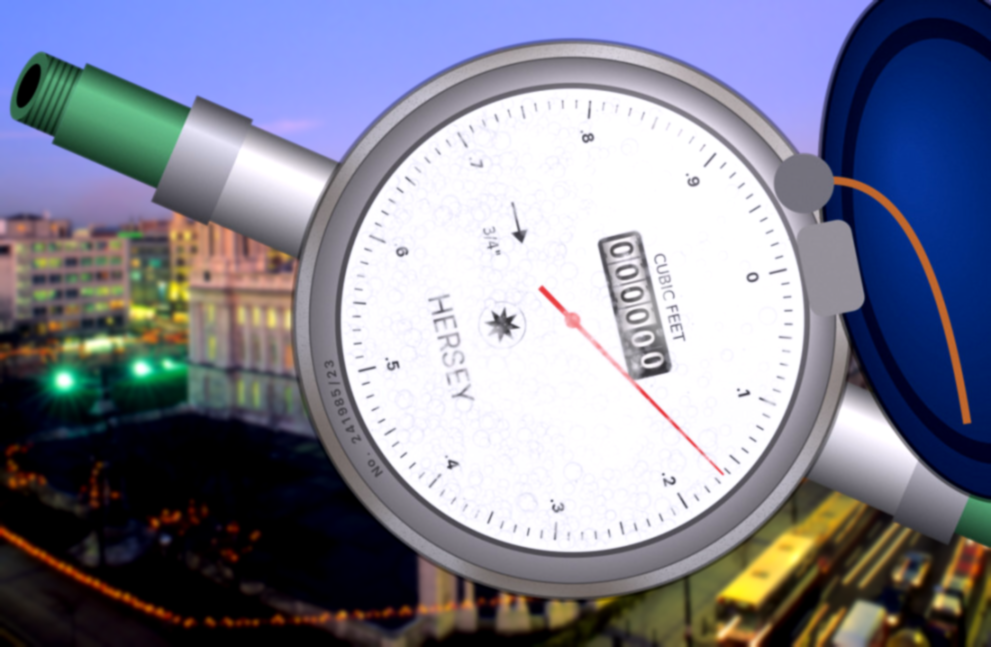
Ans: {"value": 0.16, "unit": "ft³"}
